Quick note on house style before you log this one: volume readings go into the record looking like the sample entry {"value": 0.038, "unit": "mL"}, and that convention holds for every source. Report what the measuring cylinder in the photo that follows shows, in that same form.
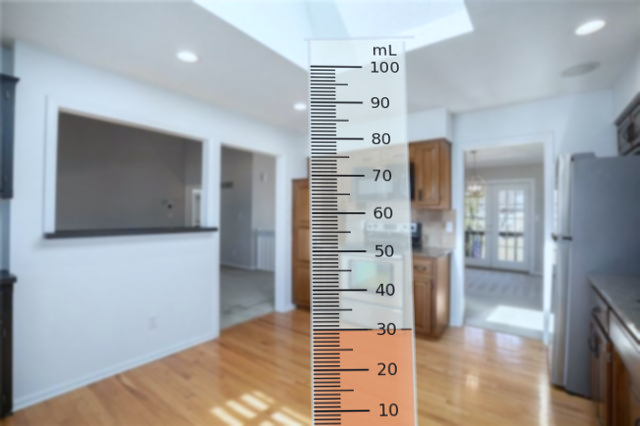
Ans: {"value": 30, "unit": "mL"}
